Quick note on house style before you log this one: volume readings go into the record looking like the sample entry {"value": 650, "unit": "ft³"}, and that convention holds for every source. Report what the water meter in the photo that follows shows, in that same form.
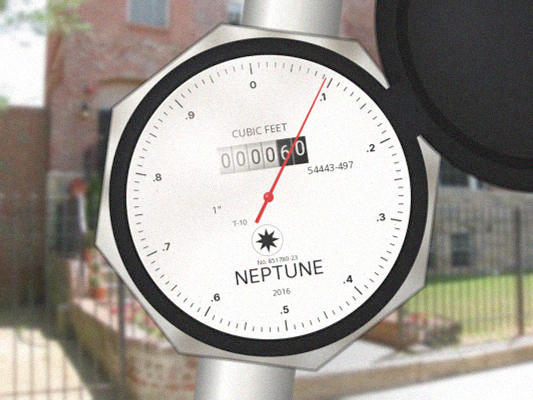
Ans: {"value": 60.09, "unit": "ft³"}
